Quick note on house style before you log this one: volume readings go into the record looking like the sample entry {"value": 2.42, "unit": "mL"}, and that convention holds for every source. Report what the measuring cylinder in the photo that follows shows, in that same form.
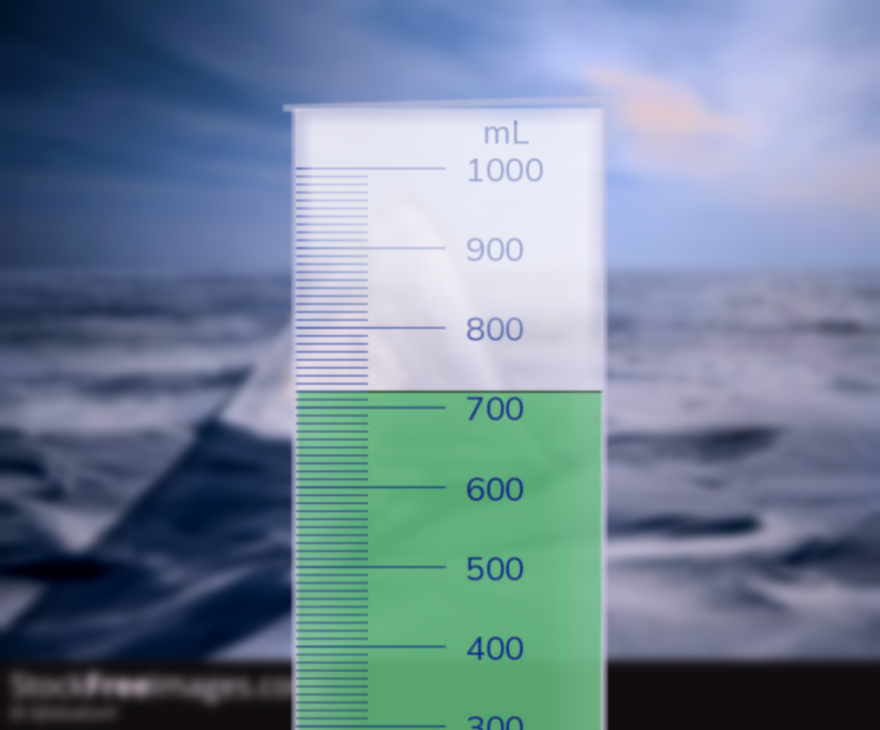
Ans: {"value": 720, "unit": "mL"}
